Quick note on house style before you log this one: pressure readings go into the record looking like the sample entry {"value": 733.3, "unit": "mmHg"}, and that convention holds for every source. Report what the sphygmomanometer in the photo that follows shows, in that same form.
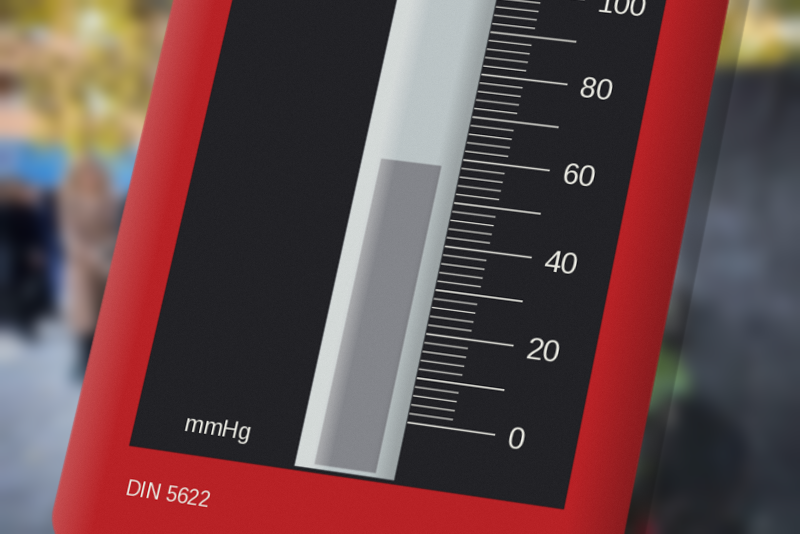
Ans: {"value": 58, "unit": "mmHg"}
